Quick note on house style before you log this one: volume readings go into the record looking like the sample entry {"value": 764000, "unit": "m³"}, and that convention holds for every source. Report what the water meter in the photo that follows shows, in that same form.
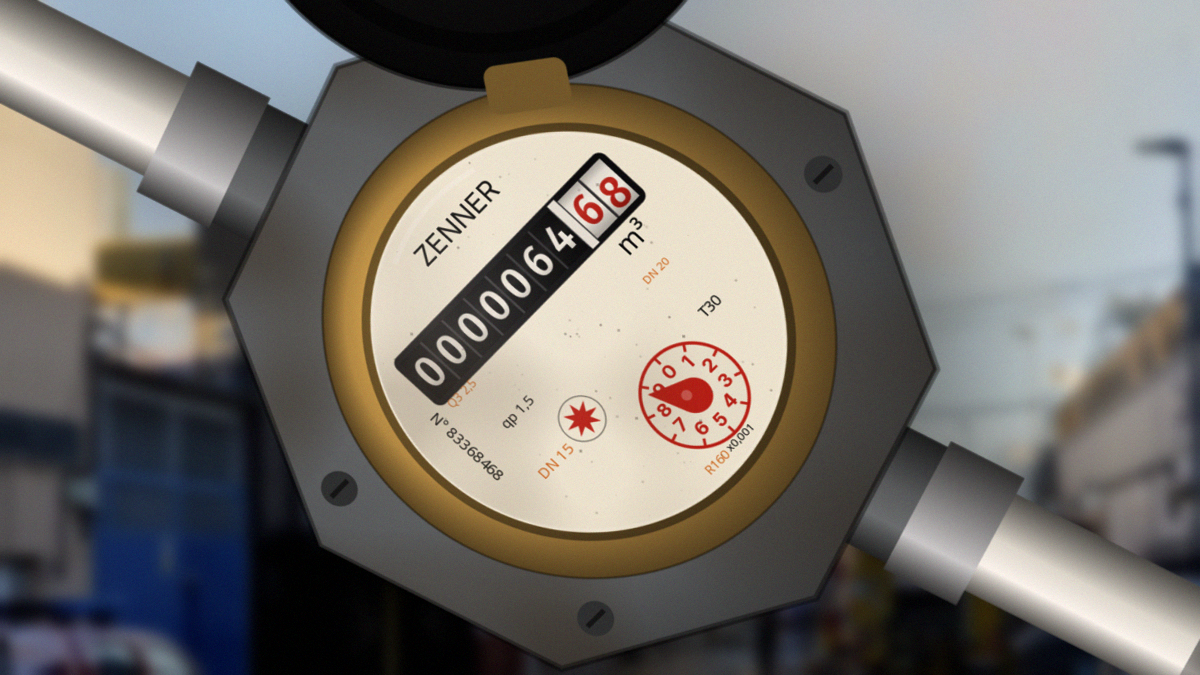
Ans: {"value": 64.678, "unit": "m³"}
